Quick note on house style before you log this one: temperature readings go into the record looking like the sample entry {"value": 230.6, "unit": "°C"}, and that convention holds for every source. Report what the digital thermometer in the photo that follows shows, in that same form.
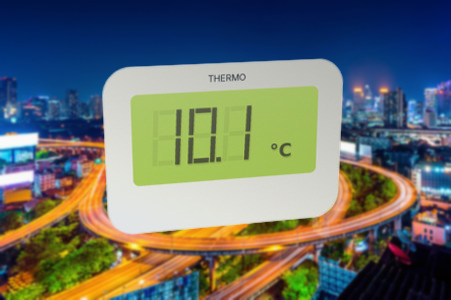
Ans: {"value": 10.1, "unit": "°C"}
